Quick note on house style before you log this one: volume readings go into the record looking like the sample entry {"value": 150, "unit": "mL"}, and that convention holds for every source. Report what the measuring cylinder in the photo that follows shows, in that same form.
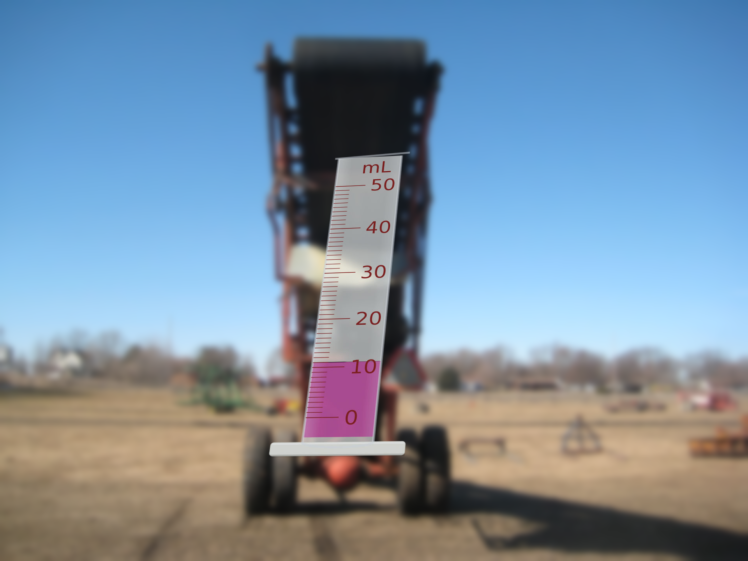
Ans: {"value": 11, "unit": "mL"}
